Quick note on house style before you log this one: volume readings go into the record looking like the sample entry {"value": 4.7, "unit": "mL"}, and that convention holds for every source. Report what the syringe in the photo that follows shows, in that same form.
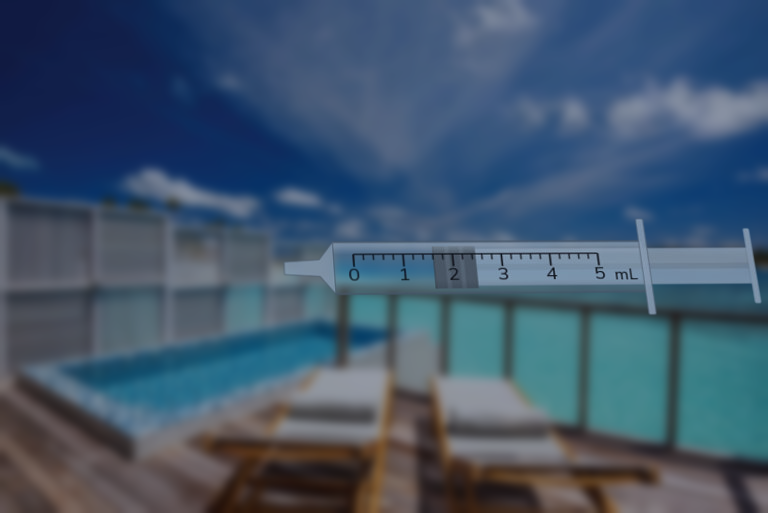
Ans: {"value": 1.6, "unit": "mL"}
